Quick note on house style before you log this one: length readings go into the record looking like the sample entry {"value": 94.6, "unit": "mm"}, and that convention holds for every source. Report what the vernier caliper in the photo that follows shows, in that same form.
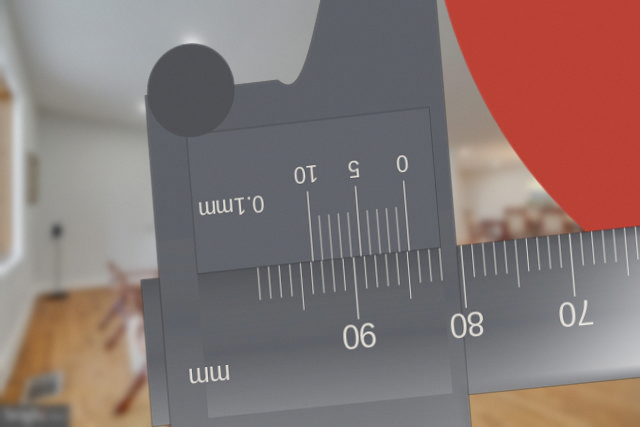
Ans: {"value": 84.8, "unit": "mm"}
